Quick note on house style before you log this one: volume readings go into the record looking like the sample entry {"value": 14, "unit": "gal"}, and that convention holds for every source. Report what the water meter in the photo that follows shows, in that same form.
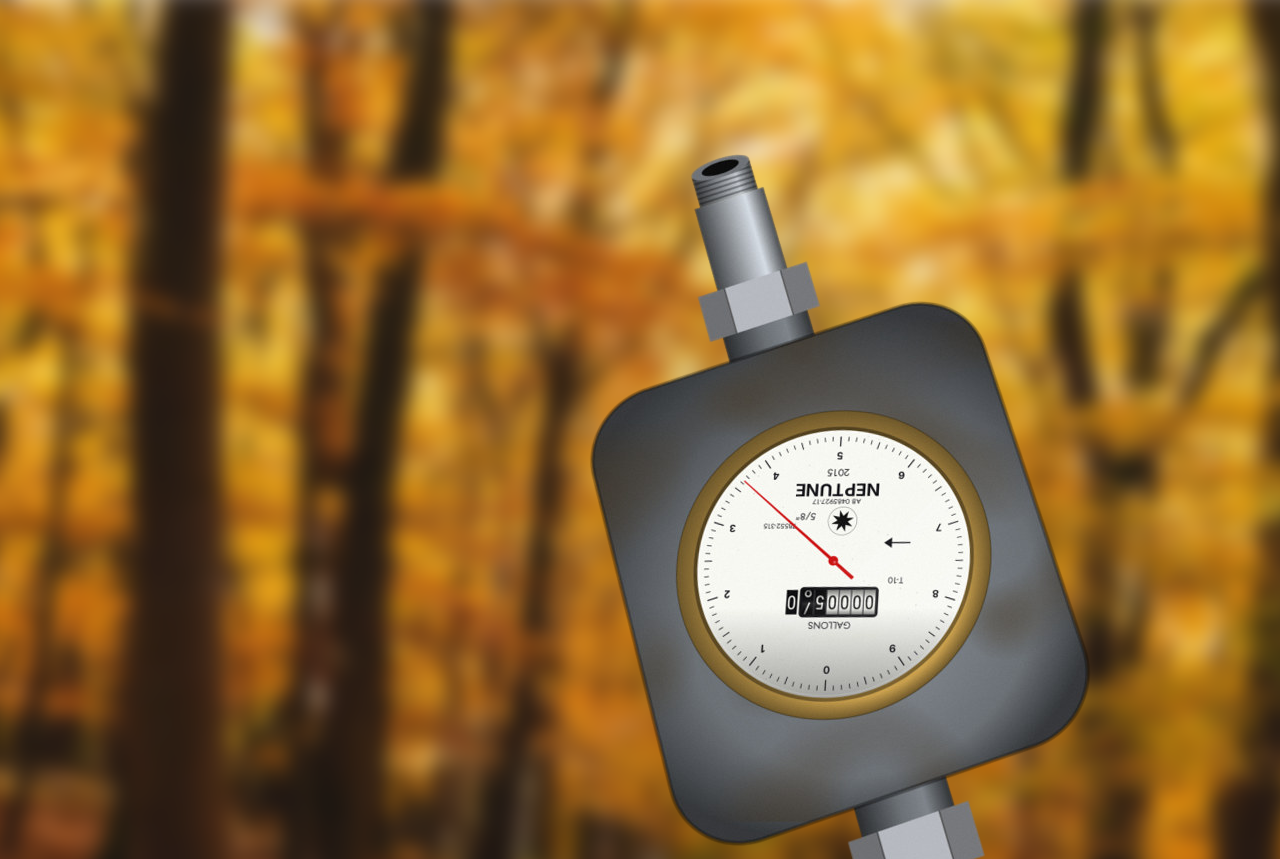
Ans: {"value": 573.6, "unit": "gal"}
